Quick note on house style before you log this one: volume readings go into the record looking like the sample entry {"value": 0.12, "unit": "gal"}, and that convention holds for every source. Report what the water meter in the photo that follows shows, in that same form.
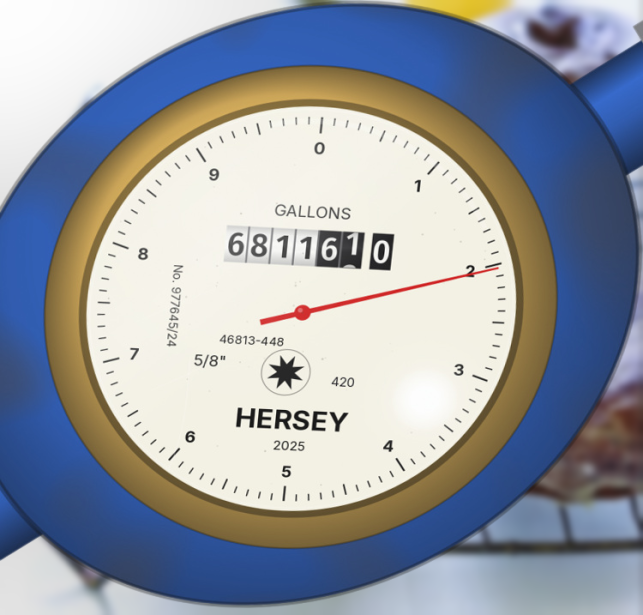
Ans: {"value": 6811612.0, "unit": "gal"}
